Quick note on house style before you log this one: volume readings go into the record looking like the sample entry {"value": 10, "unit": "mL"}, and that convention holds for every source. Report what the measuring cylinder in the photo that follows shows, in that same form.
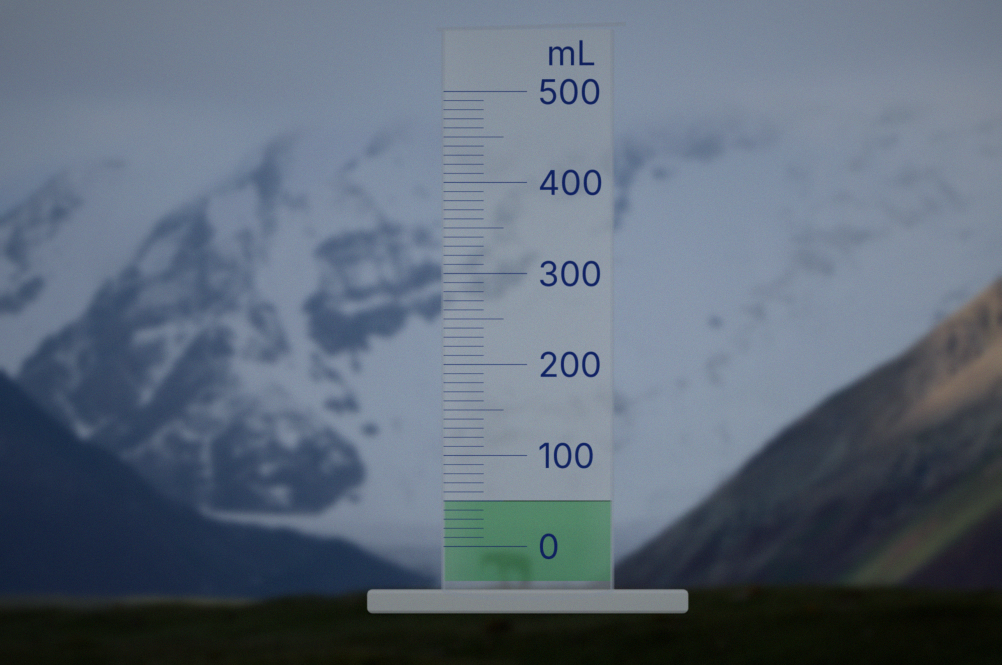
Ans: {"value": 50, "unit": "mL"}
